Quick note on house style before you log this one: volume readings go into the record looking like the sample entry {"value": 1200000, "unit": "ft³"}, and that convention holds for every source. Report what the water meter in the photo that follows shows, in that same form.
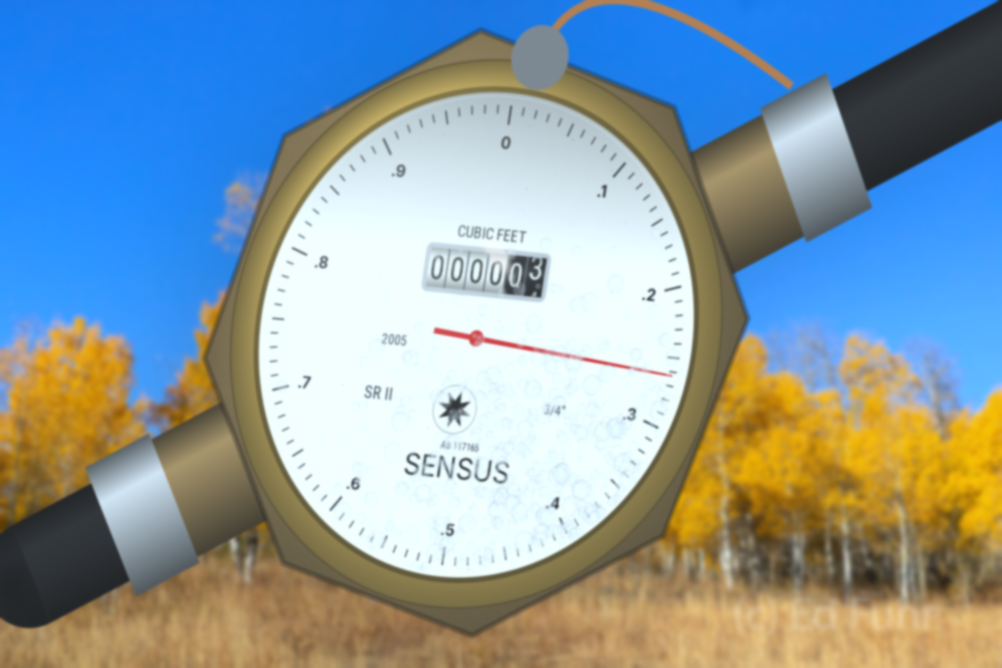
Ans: {"value": 3.26, "unit": "ft³"}
